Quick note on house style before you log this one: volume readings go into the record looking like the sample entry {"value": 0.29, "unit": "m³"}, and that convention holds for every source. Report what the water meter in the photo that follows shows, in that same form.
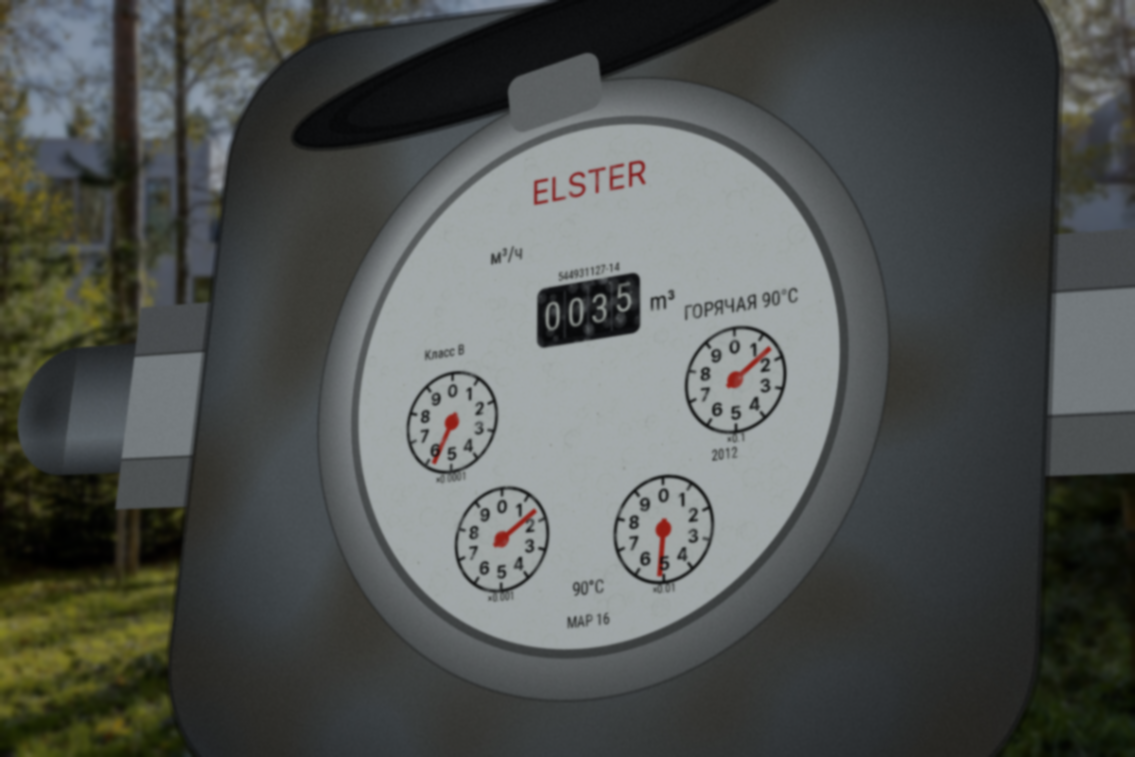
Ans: {"value": 35.1515, "unit": "m³"}
